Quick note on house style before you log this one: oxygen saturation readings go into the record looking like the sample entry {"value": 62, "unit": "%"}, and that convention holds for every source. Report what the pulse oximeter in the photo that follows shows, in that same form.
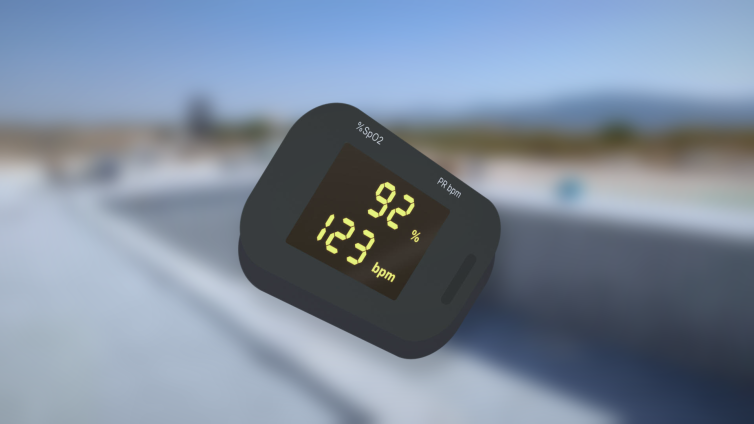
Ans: {"value": 92, "unit": "%"}
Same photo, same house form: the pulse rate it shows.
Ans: {"value": 123, "unit": "bpm"}
